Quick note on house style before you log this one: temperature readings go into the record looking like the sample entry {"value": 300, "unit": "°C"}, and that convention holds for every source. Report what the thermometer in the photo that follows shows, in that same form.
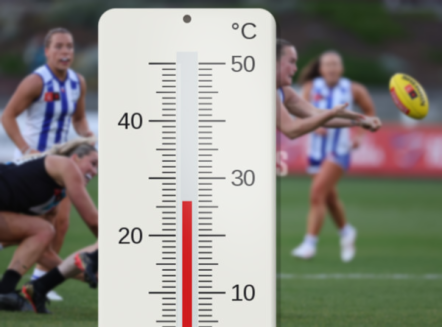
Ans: {"value": 26, "unit": "°C"}
